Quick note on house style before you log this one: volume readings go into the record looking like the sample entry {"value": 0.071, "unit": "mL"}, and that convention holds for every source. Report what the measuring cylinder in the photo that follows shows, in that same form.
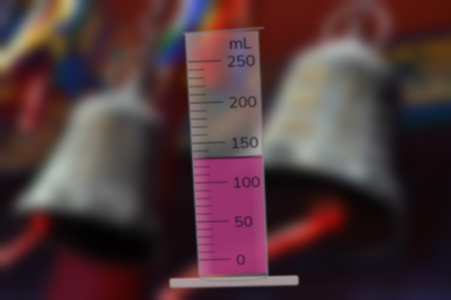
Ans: {"value": 130, "unit": "mL"}
